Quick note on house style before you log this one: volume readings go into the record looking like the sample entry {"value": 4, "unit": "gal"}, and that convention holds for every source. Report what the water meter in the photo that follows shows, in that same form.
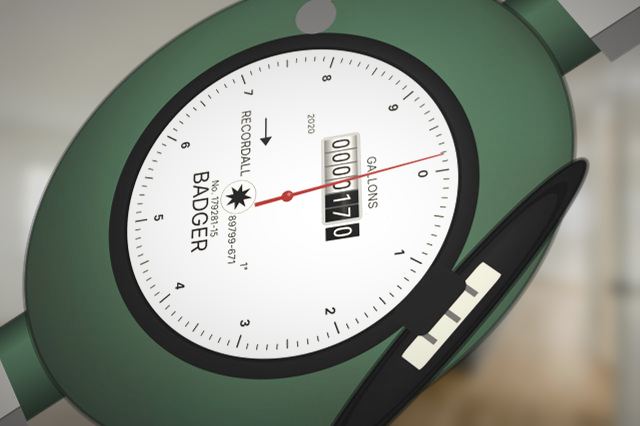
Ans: {"value": 169.8, "unit": "gal"}
